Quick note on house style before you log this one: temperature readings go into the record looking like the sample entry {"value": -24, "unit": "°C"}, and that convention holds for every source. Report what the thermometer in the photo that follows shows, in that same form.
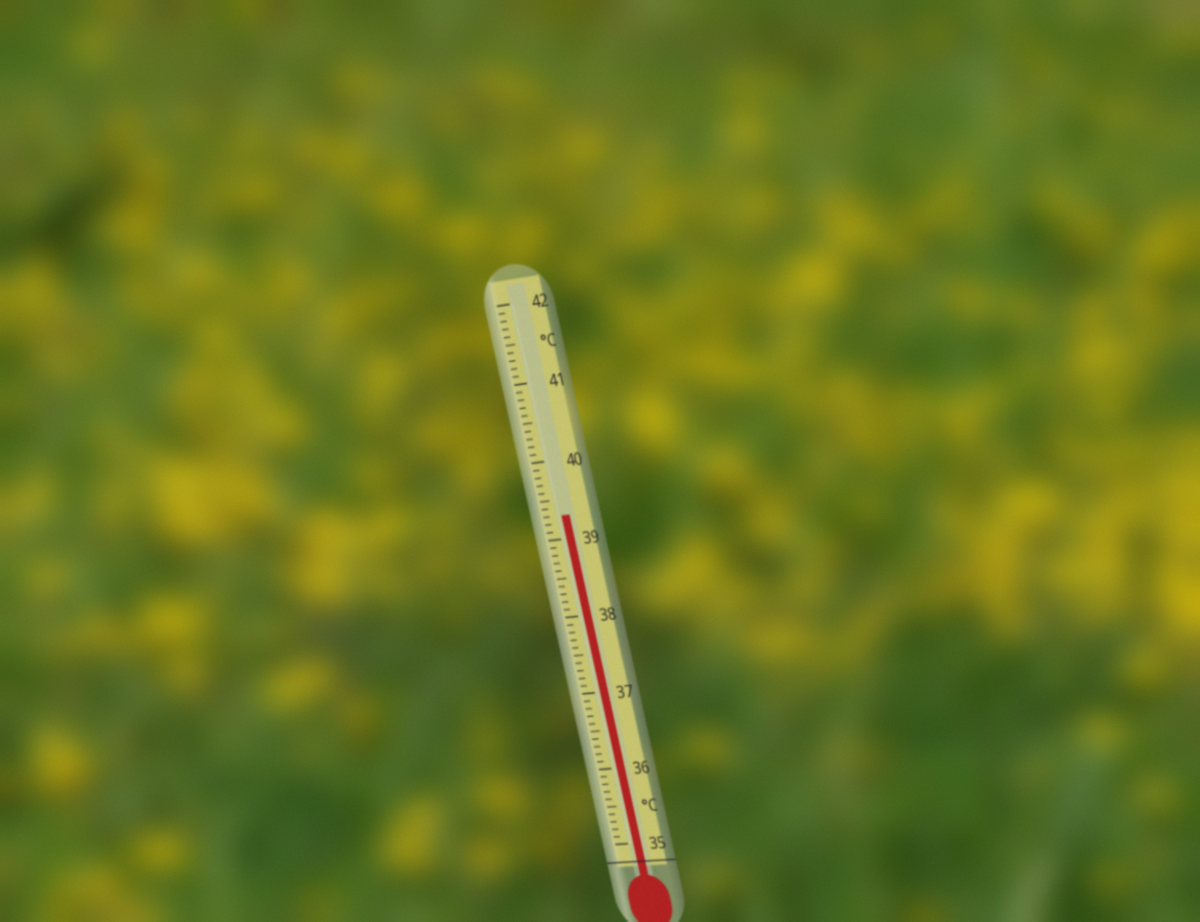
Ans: {"value": 39.3, "unit": "°C"}
